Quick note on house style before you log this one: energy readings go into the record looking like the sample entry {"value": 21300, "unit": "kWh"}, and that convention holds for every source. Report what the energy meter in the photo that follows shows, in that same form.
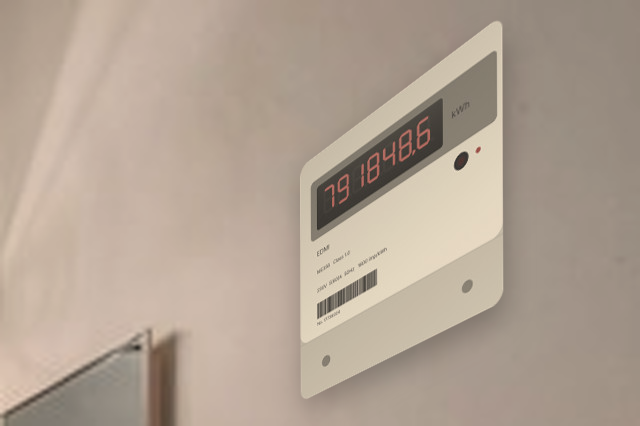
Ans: {"value": 791848.6, "unit": "kWh"}
